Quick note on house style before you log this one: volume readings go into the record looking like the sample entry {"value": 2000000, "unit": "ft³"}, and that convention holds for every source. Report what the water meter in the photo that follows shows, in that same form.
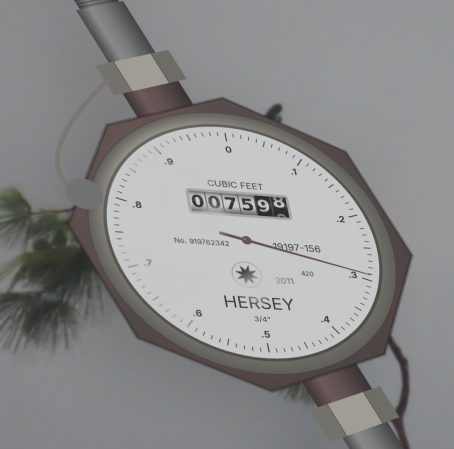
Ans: {"value": 7598.29, "unit": "ft³"}
